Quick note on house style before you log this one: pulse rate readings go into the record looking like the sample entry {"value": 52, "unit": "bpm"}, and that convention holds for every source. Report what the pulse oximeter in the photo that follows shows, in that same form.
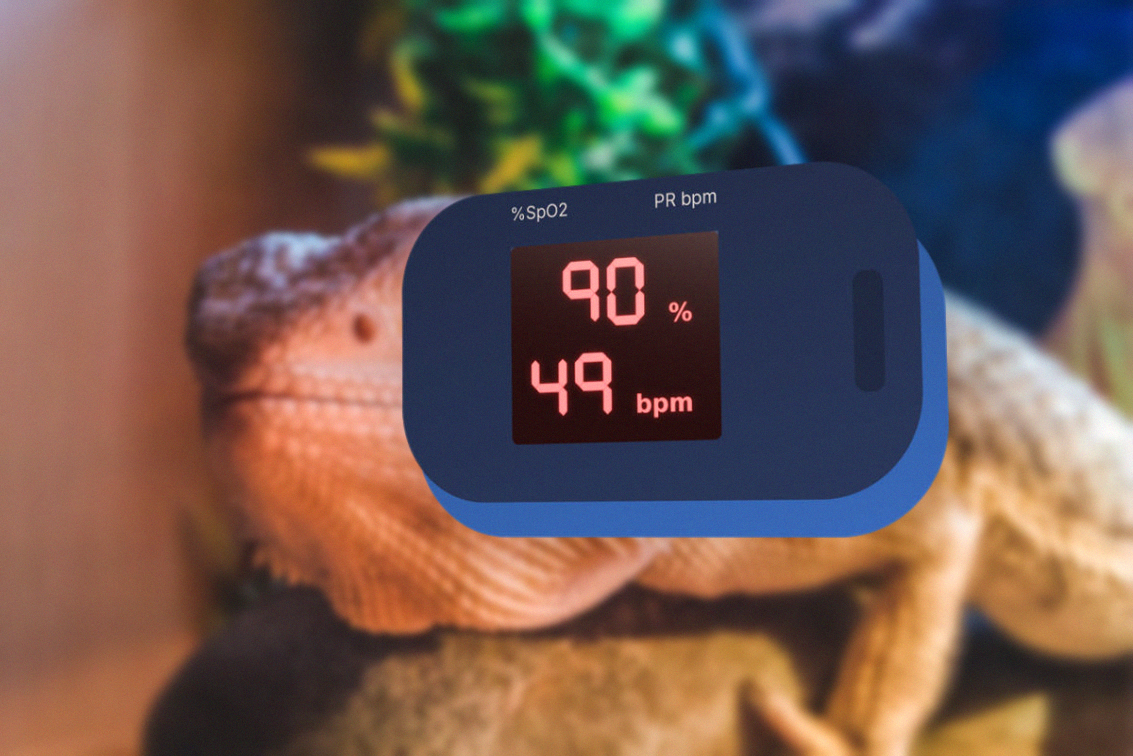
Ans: {"value": 49, "unit": "bpm"}
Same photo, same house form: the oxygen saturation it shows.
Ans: {"value": 90, "unit": "%"}
